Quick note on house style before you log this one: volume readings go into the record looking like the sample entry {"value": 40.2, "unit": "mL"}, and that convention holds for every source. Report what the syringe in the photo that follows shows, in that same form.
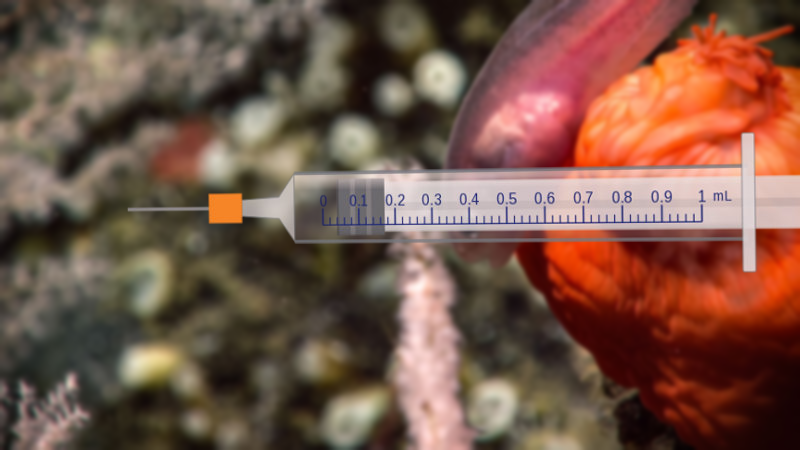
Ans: {"value": 0.04, "unit": "mL"}
